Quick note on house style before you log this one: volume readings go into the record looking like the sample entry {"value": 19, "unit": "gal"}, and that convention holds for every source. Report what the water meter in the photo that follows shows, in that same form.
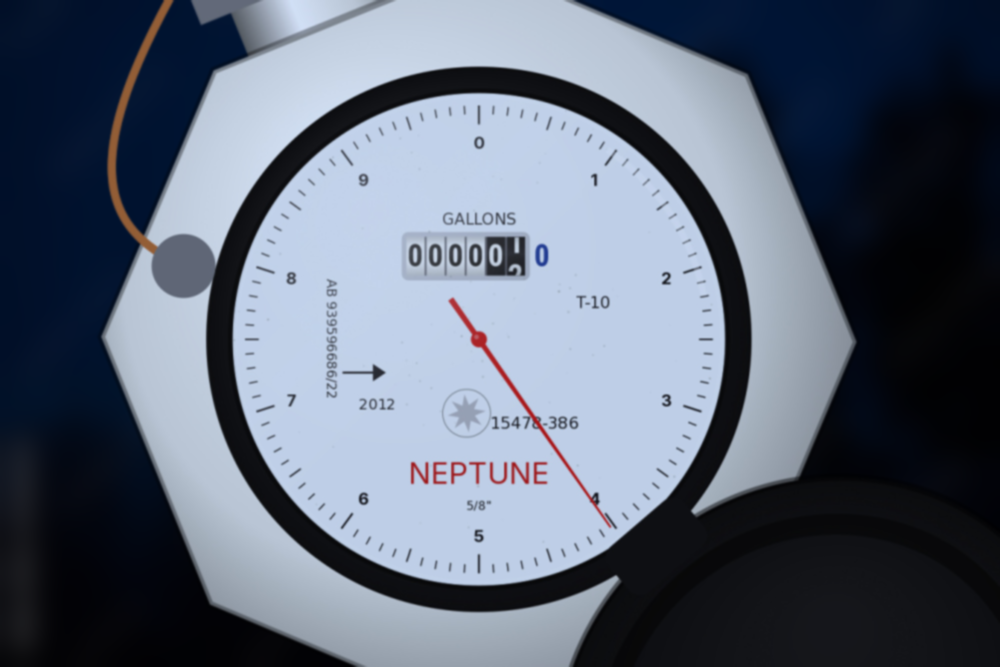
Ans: {"value": 14.0, "unit": "gal"}
